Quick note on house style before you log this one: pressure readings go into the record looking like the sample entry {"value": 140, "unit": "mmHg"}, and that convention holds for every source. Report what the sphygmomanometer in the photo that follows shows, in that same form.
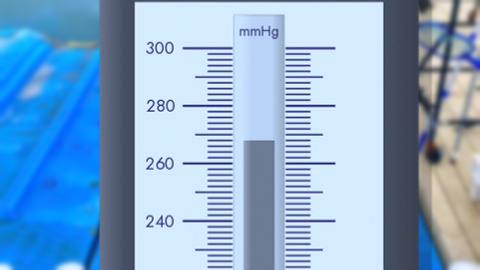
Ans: {"value": 268, "unit": "mmHg"}
